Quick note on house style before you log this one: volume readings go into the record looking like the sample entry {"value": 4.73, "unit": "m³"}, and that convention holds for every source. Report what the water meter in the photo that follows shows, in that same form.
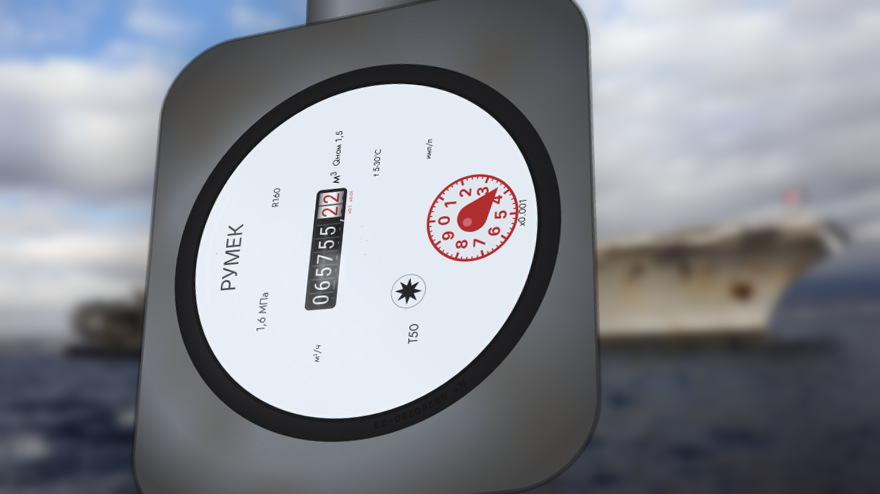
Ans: {"value": 65755.223, "unit": "m³"}
